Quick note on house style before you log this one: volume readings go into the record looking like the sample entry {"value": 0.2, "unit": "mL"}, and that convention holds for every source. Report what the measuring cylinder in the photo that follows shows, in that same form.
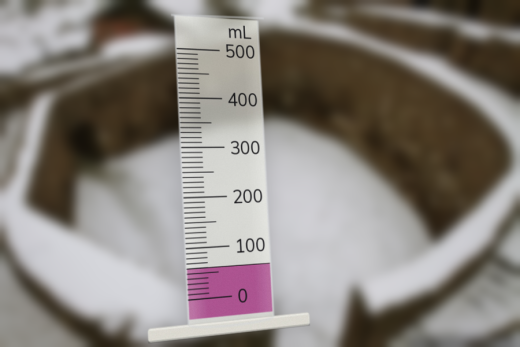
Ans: {"value": 60, "unit": "mL"}
